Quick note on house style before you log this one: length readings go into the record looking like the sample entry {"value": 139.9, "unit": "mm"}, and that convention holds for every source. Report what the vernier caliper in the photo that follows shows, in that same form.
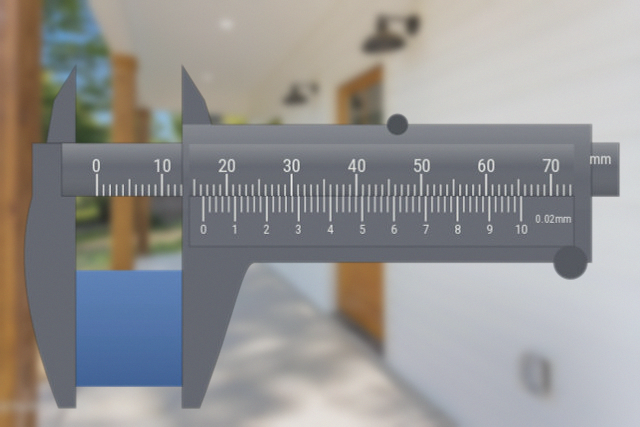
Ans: {"value": 16.4, "unit": "mm"}
